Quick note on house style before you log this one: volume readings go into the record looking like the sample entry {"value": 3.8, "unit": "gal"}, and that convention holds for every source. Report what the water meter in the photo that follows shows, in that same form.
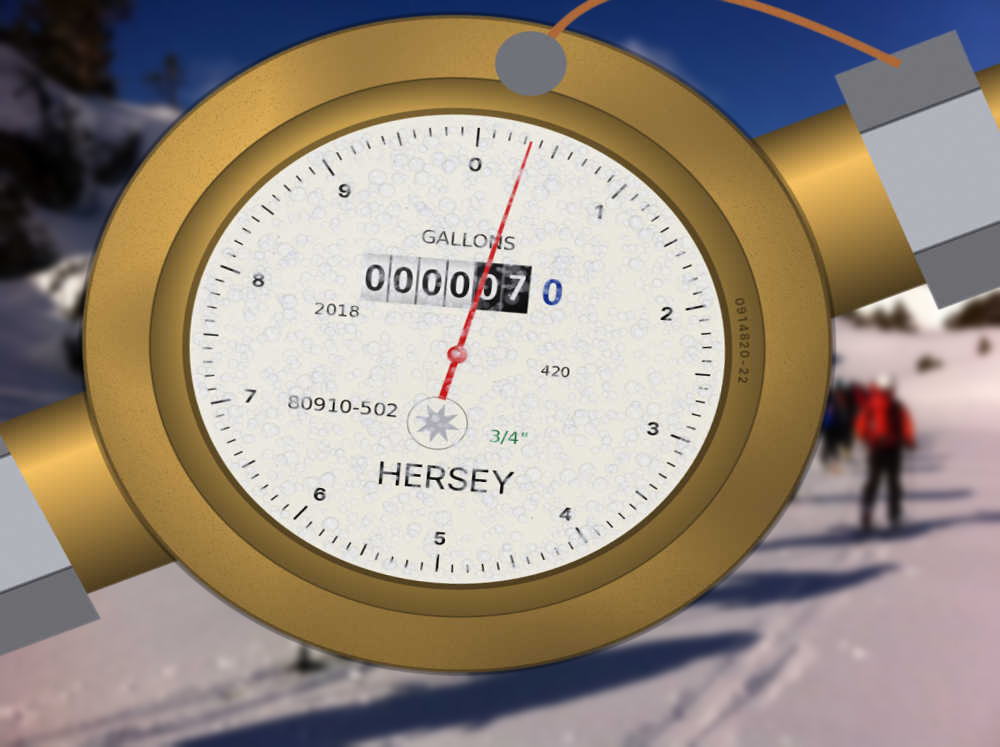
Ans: {"value": 70.3, "unit": "gal"}
